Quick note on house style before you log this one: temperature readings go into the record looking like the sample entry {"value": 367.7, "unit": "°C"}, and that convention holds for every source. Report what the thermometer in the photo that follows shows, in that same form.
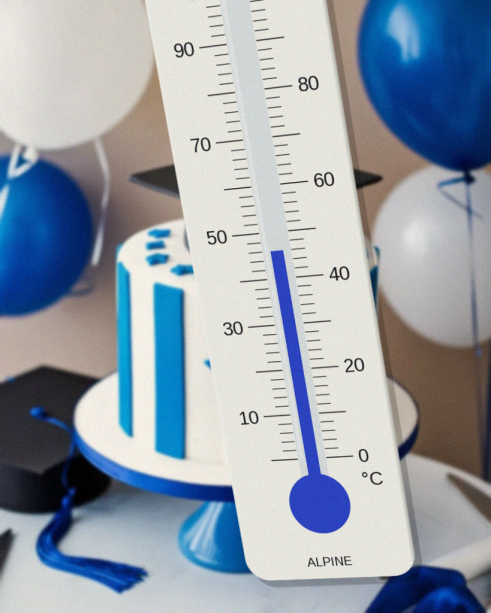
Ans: {"value": 46, "unit": "°C"}
